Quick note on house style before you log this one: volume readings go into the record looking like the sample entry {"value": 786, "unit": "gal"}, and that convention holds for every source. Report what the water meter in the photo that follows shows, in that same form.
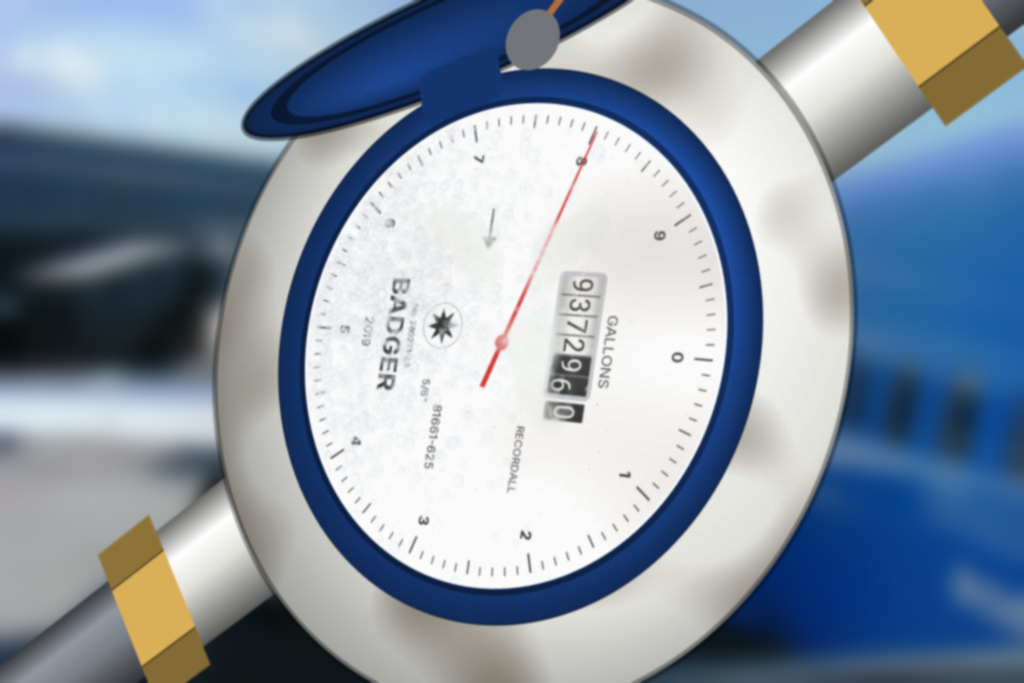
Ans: {"value": 9372958.0, "unit": "gal"}
